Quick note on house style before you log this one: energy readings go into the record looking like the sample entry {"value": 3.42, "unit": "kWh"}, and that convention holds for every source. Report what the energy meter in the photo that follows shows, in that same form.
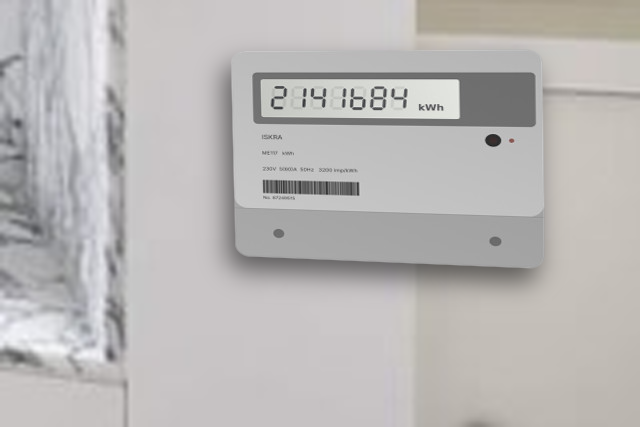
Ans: {"value": 2141684, "unit": "kWh"}
